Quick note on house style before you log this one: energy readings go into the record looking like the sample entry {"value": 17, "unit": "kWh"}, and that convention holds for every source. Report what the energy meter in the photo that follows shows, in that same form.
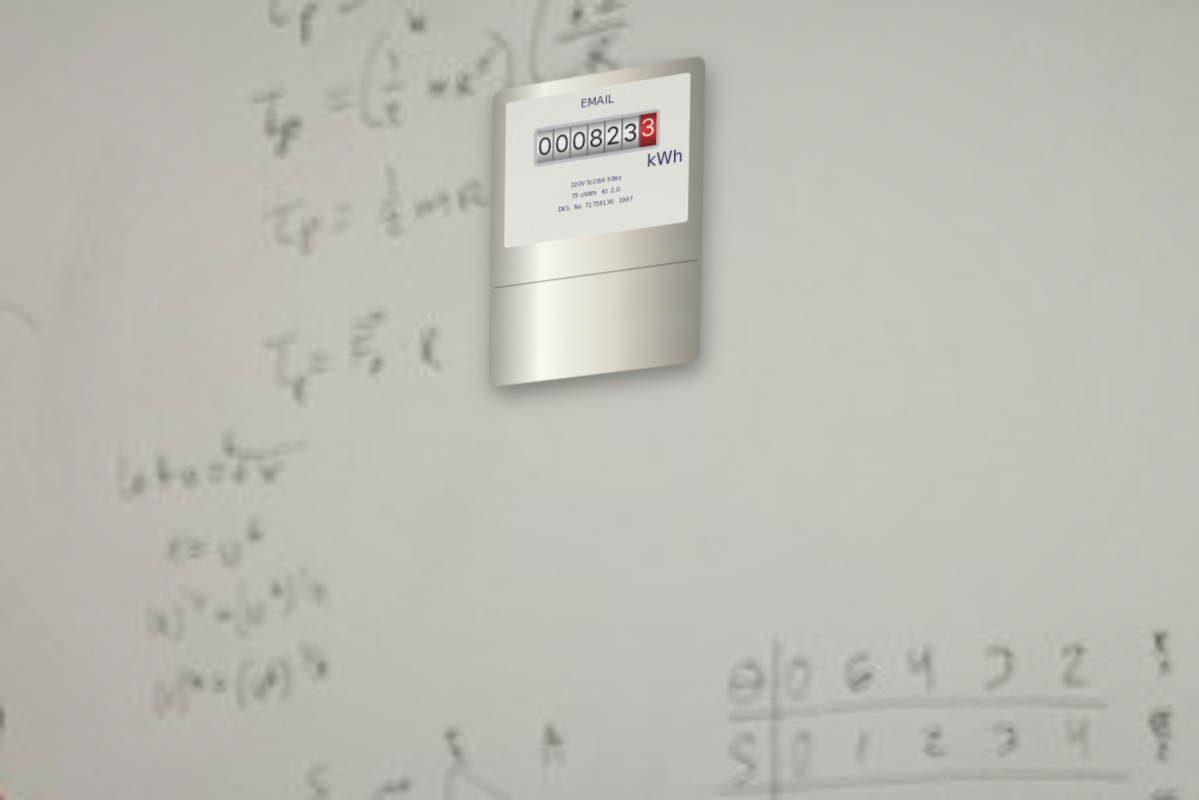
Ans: {"value": 823.3, "unit": "kWh"}
